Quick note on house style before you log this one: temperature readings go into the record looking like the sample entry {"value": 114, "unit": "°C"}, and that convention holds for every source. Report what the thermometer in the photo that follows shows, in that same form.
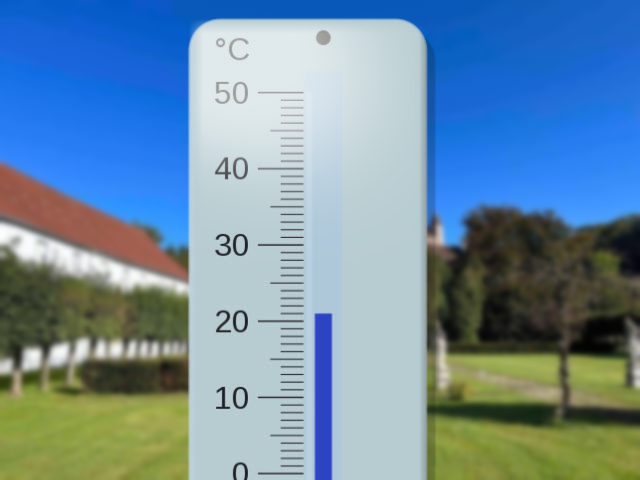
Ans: {"value": 21, "unit": "°C"}
